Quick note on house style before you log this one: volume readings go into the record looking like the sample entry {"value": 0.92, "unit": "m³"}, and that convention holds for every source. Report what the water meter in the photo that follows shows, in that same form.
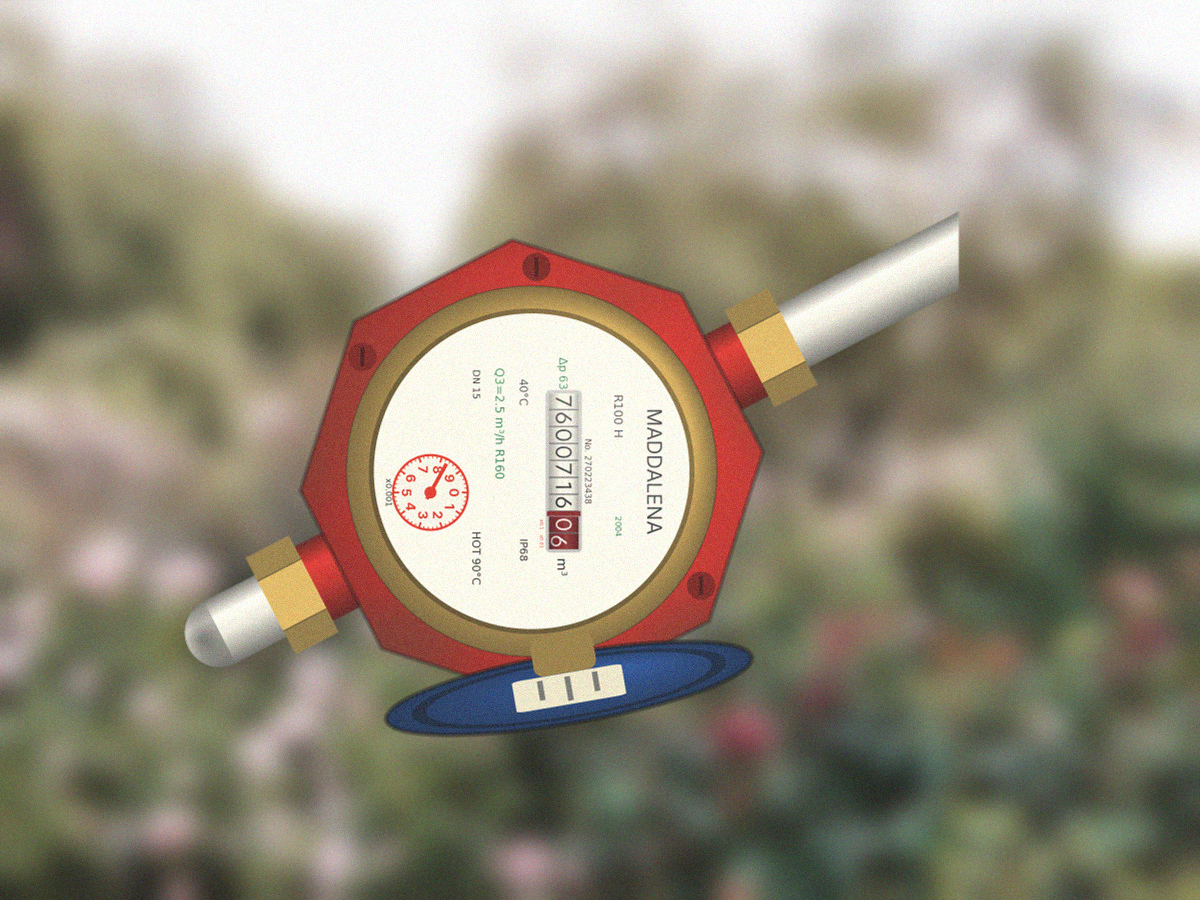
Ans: {"value": 7600716.058, "unit": "m³"}
